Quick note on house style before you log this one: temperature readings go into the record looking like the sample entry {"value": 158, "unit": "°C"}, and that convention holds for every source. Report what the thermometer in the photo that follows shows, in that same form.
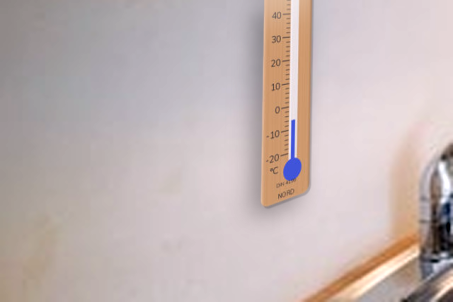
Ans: {"value": -6, "unit": "°C"}
